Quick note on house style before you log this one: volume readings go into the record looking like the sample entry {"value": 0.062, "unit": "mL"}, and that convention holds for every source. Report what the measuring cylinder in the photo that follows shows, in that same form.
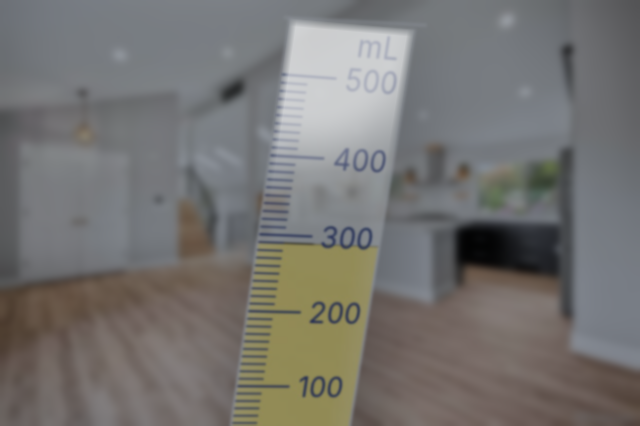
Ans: {"value": 290, "unit": "mL"}
